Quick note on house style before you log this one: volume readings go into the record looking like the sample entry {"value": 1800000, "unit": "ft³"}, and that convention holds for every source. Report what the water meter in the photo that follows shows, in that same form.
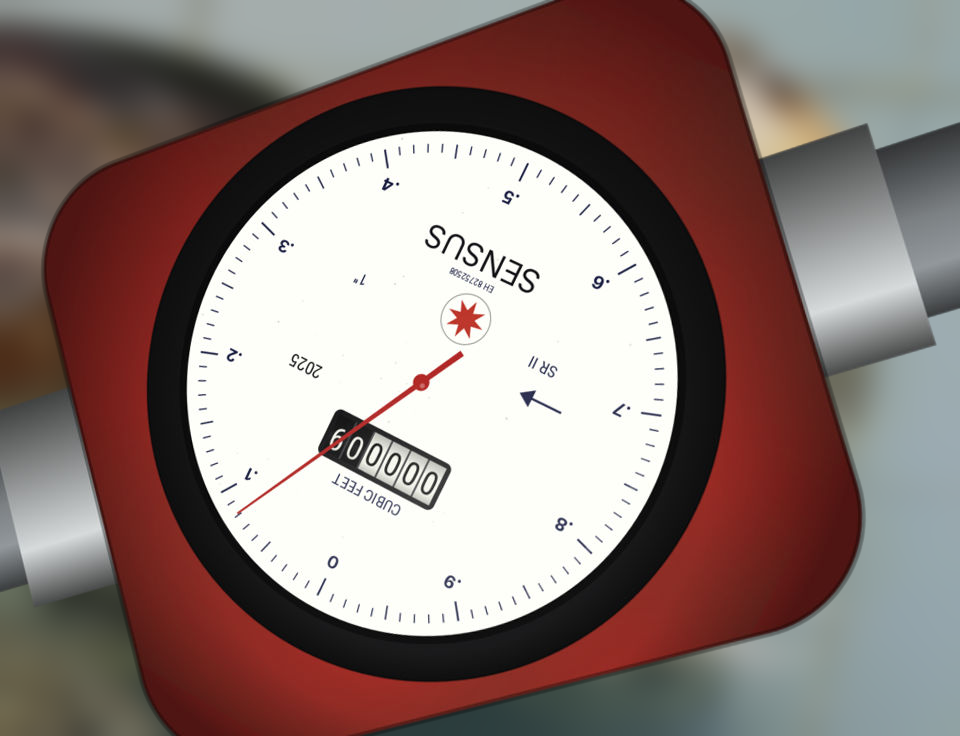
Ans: {"value": 9.08, "unit": "ft³"}
